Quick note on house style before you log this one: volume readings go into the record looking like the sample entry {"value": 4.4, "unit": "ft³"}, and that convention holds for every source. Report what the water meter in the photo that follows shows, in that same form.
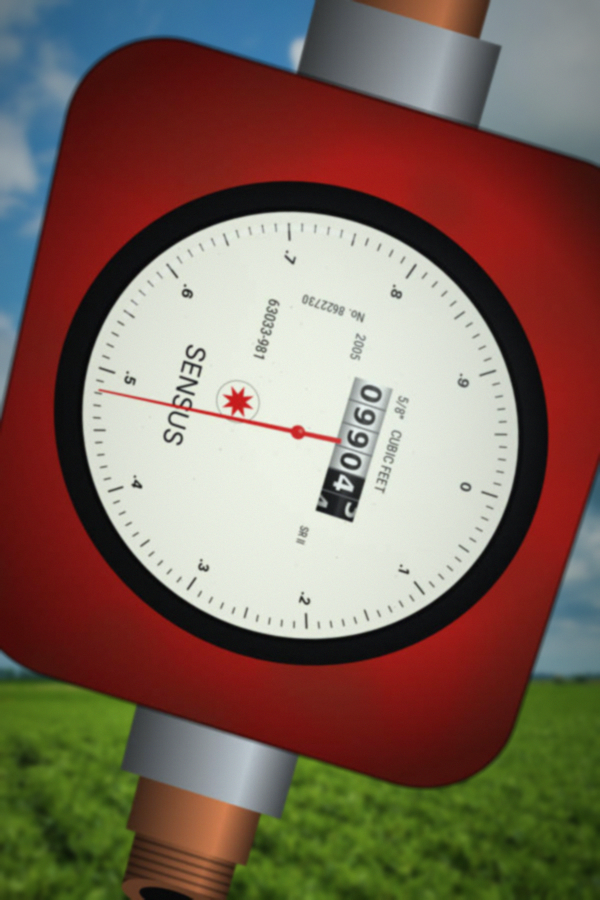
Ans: {"value": 99043.48, "unit": "ft³"}
